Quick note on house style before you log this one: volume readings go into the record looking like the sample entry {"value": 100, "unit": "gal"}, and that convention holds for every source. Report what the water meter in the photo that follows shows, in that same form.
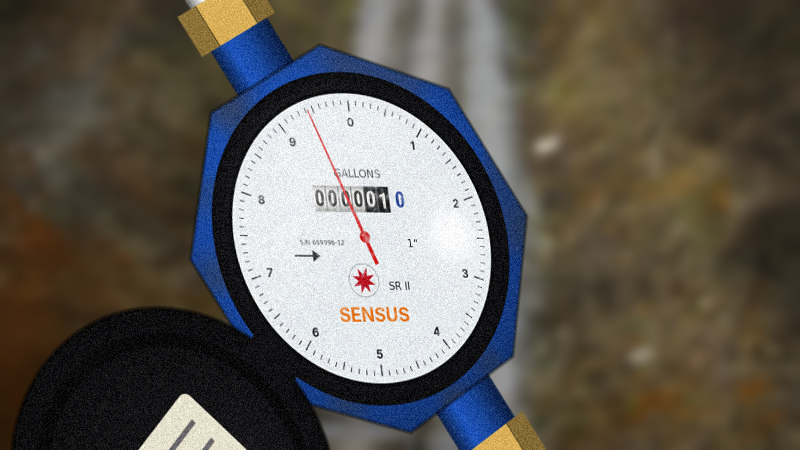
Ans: {"value": 9.4, "unit": "gal"}
